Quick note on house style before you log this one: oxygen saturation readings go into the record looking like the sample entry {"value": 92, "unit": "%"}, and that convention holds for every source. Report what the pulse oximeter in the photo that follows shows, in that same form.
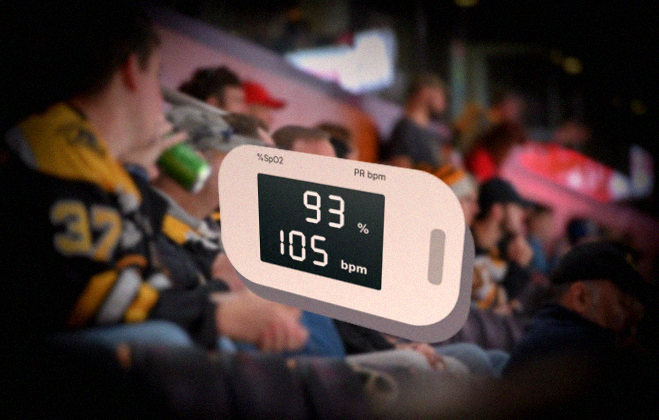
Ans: {"value": 93, "unit": "%"}
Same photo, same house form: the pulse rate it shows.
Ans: {"value": 105, "unit": "bpm"}
